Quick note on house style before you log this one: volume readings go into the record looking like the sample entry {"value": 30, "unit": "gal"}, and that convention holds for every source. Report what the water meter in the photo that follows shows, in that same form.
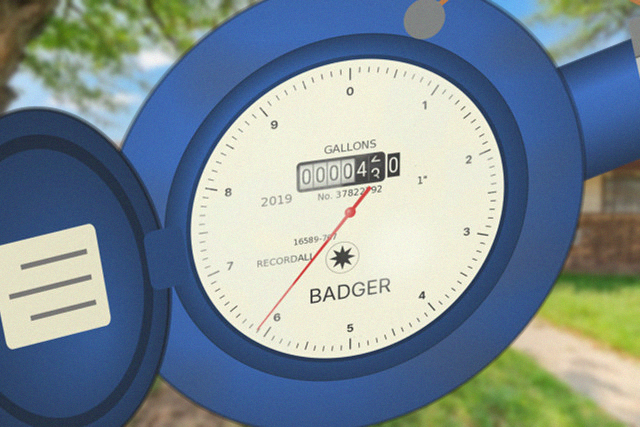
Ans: {"value": 426.1, "unit": "gal"}
